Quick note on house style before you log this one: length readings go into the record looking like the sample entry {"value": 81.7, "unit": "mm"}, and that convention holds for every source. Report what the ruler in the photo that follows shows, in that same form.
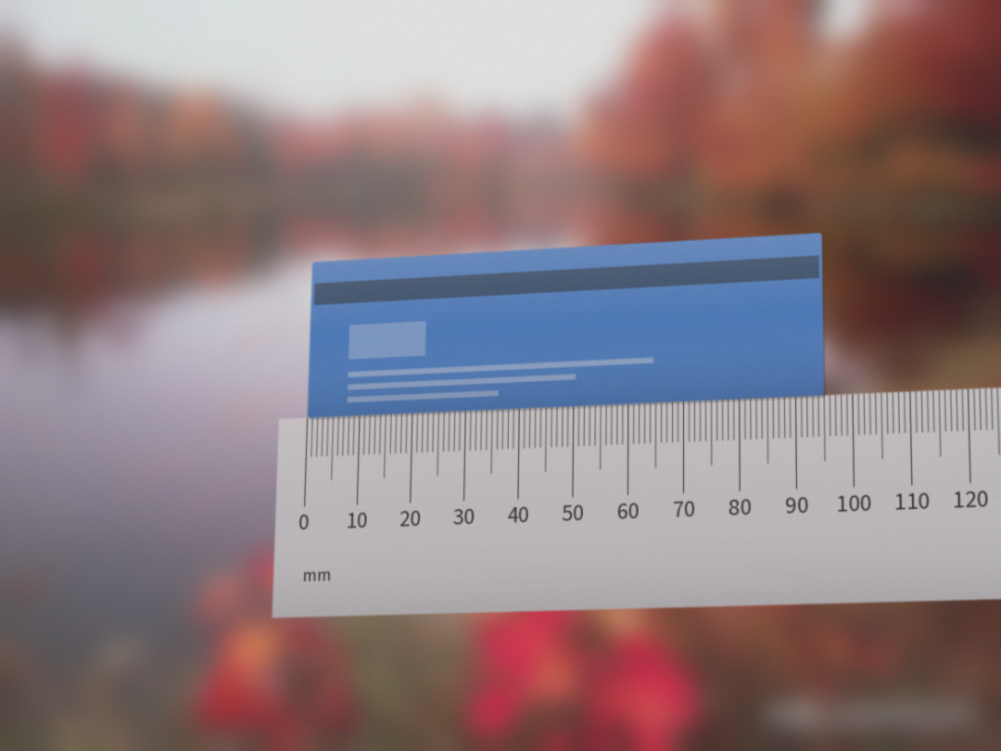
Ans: {"value": 95, "unit": "mm"}
